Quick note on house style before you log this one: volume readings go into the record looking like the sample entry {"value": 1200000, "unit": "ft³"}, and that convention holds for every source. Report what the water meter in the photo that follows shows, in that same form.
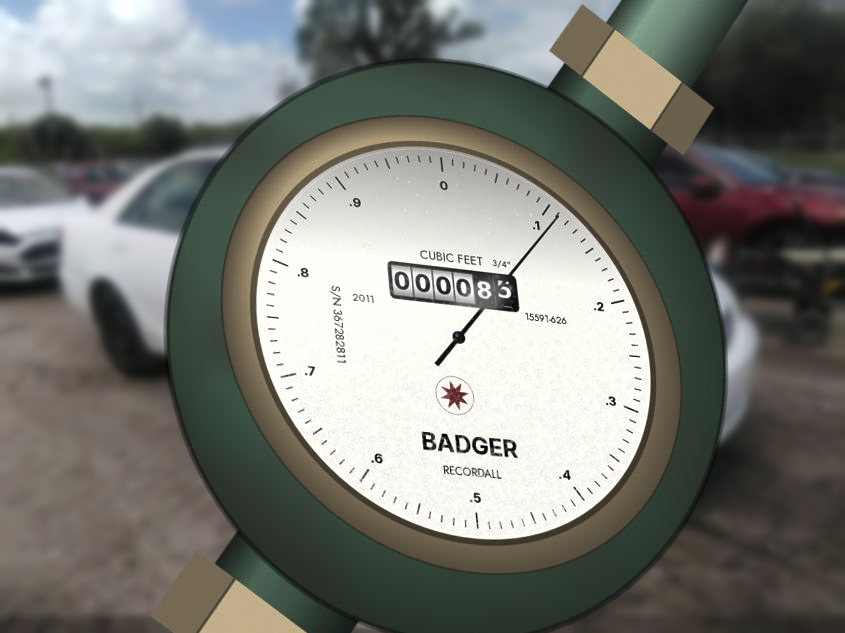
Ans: {"value": 85.11, "unit": "ft³"}
